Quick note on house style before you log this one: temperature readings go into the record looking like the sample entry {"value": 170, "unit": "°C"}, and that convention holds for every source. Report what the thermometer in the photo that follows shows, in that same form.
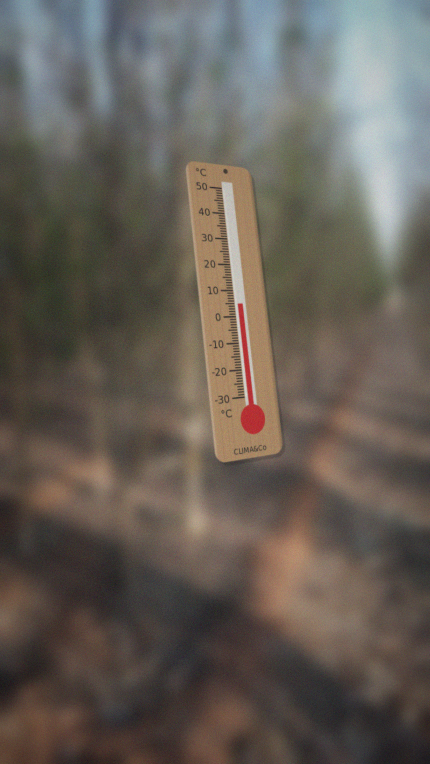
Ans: {"value": 5, "unit": "°C"}
